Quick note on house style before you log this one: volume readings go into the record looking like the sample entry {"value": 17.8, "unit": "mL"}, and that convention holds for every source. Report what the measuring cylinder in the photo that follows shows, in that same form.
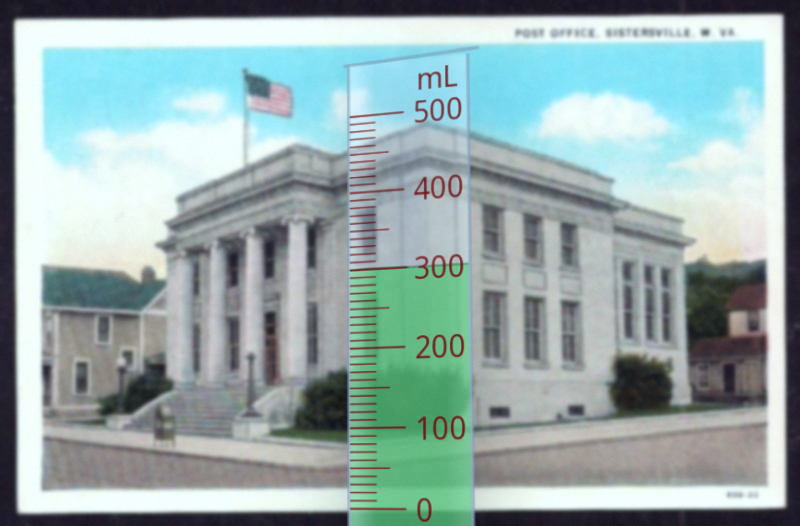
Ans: {"value": 300, "unit": "mL"}
